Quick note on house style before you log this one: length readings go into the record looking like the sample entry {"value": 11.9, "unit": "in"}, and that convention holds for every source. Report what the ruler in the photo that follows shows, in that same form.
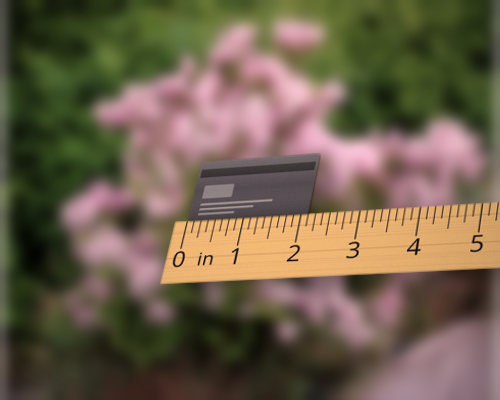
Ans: {"value": 2.125, "unit": "in"}
